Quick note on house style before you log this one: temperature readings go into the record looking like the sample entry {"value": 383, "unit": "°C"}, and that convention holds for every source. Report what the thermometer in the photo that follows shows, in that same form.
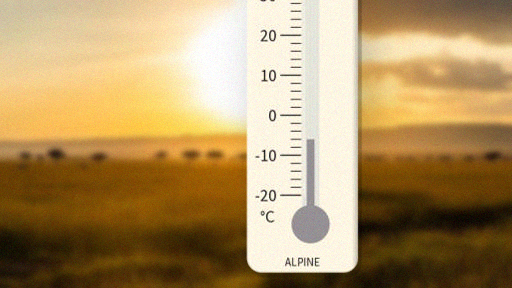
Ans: {"value": -6, "unit": "°C"}
